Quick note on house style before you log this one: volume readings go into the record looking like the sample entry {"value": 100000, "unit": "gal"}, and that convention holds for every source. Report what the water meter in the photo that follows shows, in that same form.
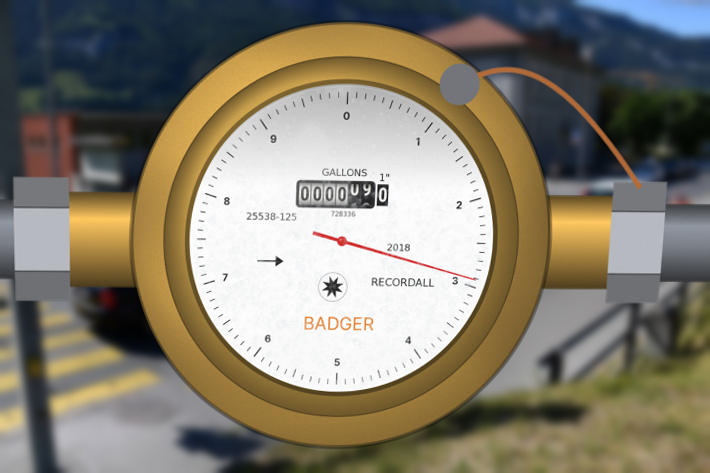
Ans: {"value": 92.9, "unit": "gal"}
